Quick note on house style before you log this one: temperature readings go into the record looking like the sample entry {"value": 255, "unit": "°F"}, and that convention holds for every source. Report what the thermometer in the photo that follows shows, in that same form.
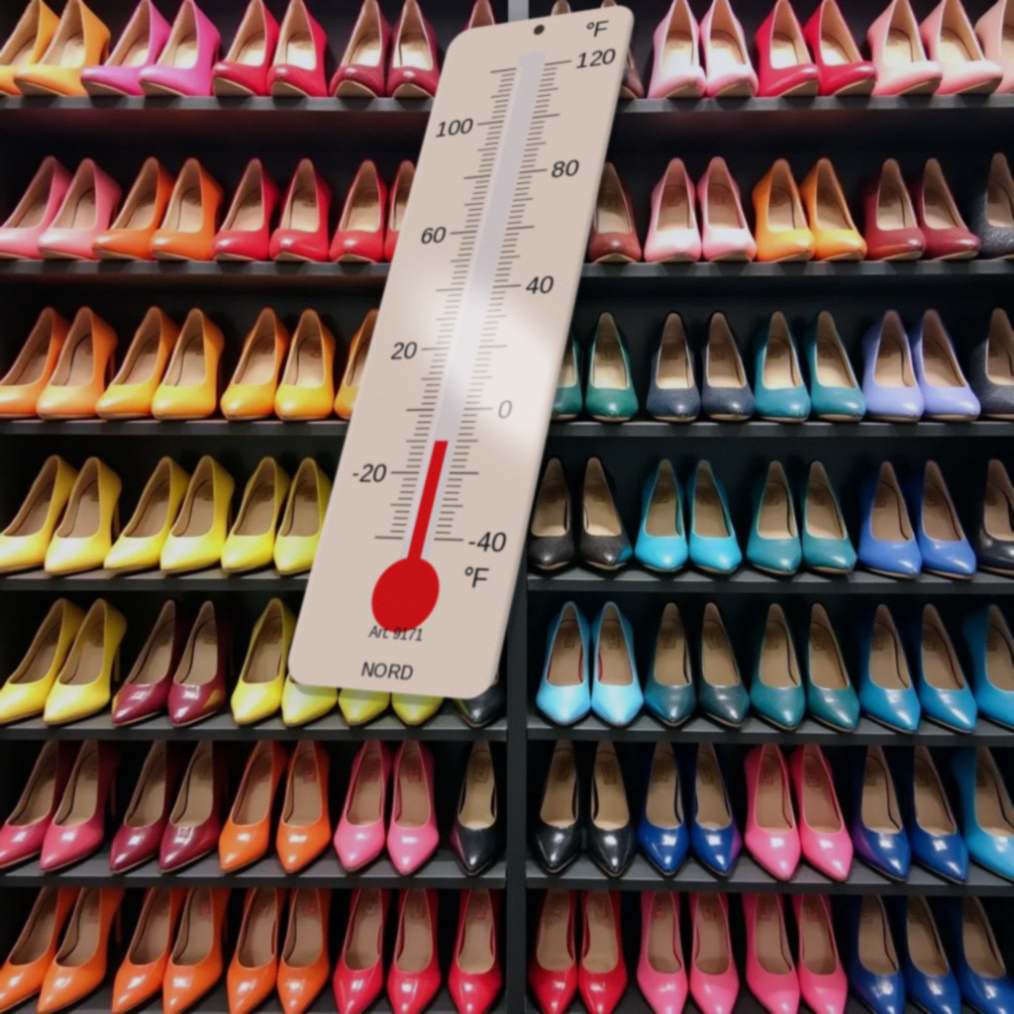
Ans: {"value": -10, "unit": "°F"}
